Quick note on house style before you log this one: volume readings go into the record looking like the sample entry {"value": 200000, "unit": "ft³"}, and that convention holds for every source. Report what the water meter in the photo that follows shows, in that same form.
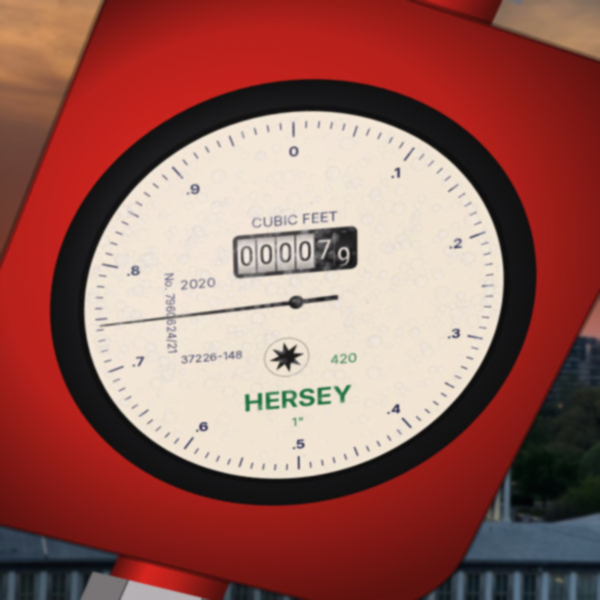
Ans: {"value": 78.74, "unit": "ft³"}
